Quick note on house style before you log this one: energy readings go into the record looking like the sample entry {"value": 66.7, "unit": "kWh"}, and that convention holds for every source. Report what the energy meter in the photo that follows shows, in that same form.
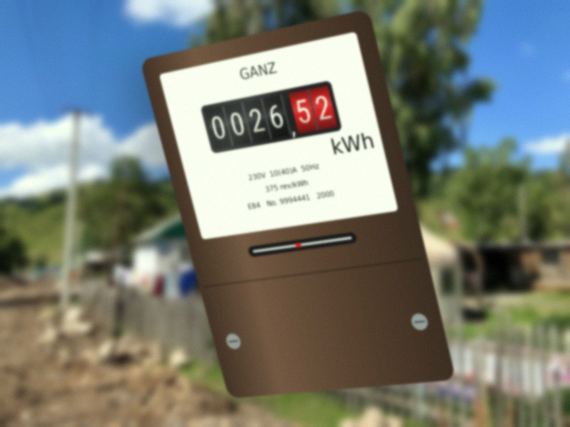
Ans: {"value": 26.52, "unit": "kWh"}
